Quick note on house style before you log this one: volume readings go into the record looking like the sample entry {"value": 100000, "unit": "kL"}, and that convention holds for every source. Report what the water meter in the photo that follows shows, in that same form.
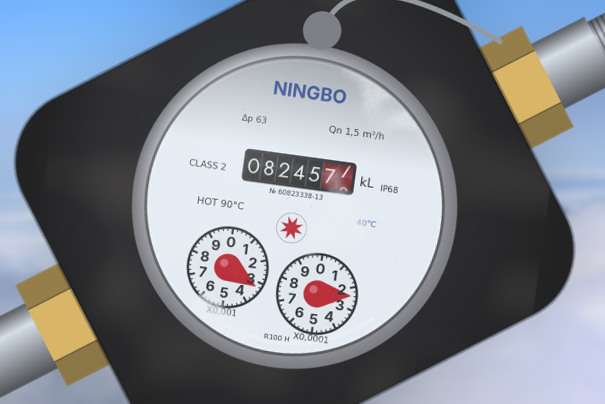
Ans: {"value": 8245.7732, "unit": "kL"}
